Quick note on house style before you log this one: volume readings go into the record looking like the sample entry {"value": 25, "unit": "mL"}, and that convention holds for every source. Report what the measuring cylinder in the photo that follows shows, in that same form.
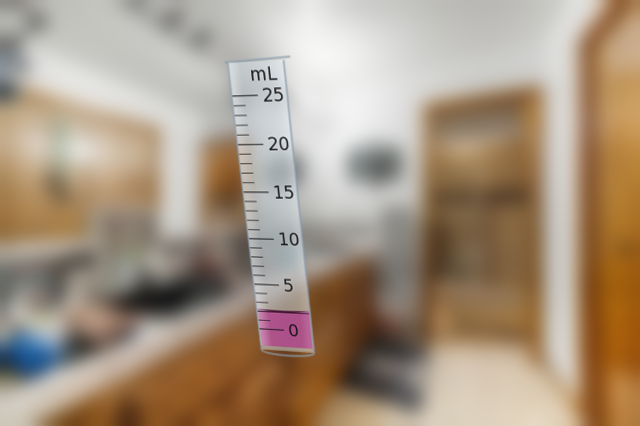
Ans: {"value": 2, "unit": "mL"}
